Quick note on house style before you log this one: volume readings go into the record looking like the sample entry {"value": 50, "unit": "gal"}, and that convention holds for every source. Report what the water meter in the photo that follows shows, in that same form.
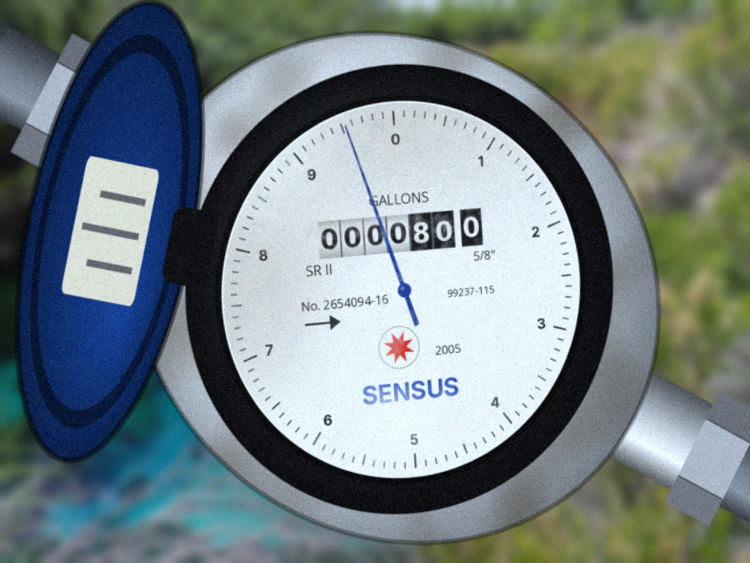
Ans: {"value": 799.5, "unit": "gal"}
